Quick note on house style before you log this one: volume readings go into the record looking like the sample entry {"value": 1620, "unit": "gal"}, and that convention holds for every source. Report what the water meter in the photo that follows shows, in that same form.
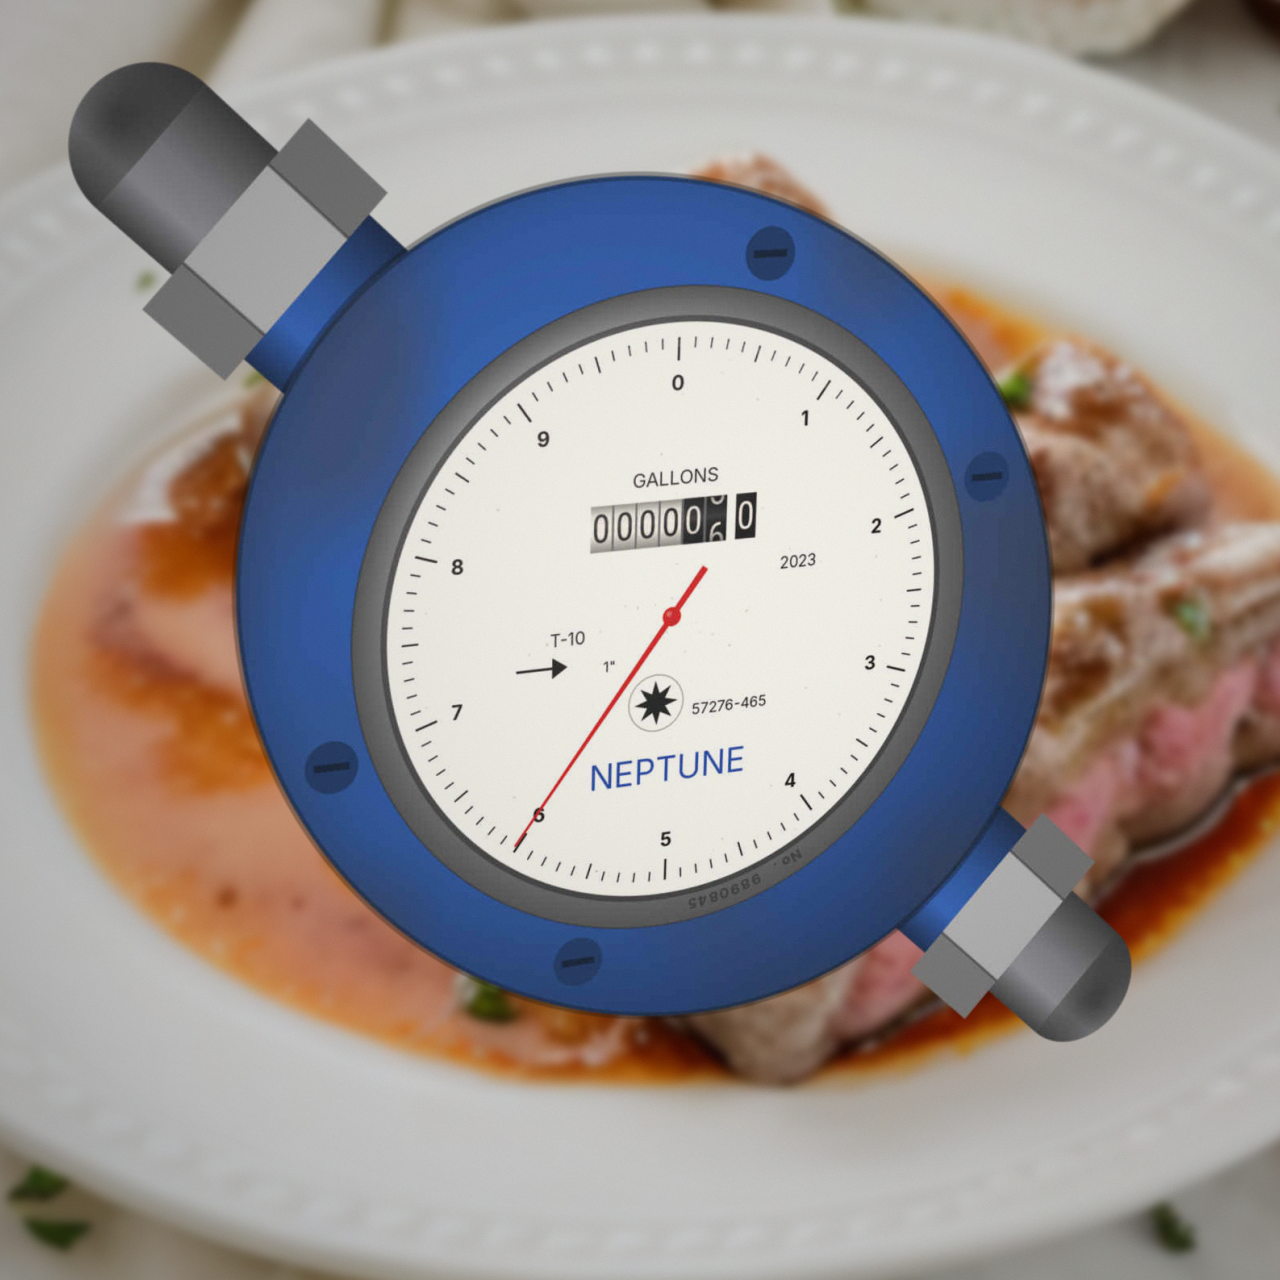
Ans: {"value": 56.0, "unit": "gal"}
